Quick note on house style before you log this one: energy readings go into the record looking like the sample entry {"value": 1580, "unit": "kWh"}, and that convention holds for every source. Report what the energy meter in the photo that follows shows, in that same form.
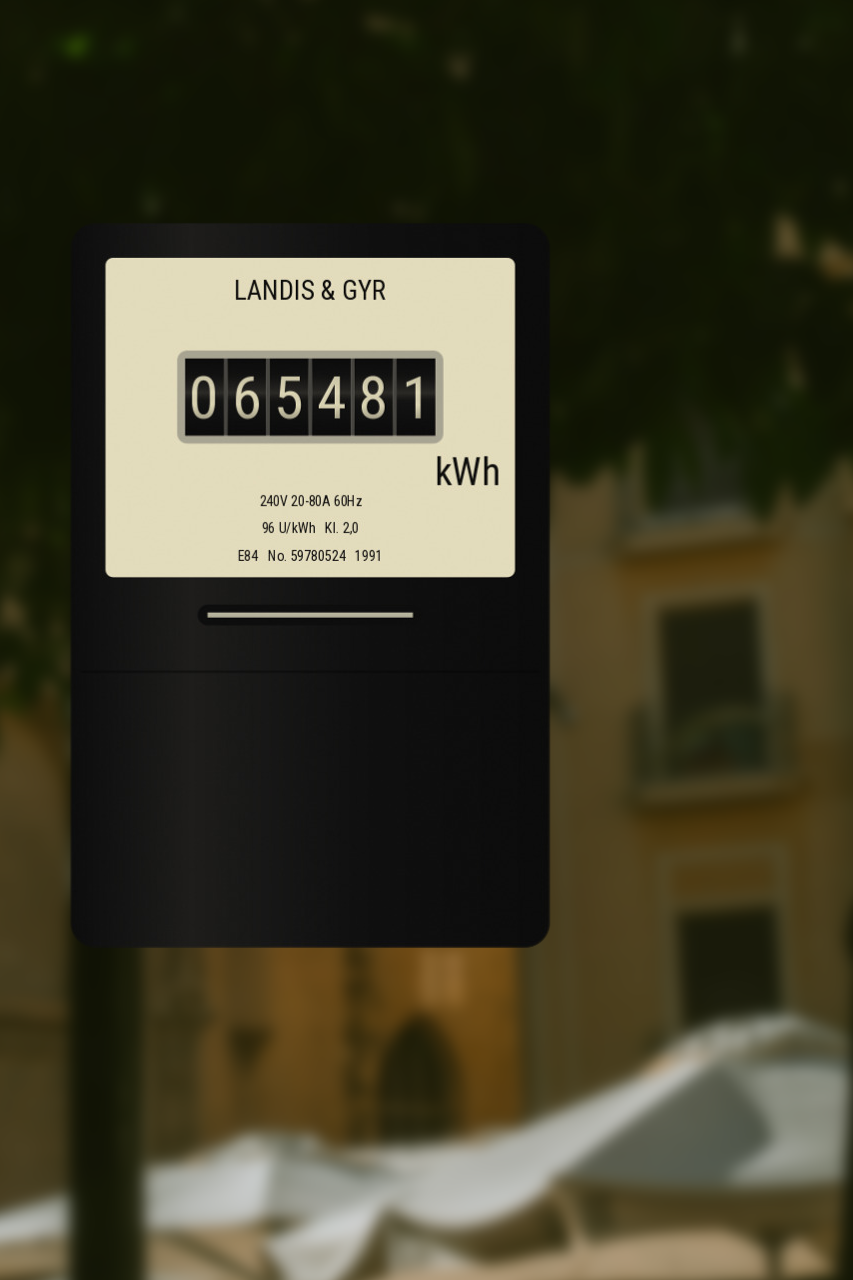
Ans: {"value": 65481, "unit": "kWh"}
